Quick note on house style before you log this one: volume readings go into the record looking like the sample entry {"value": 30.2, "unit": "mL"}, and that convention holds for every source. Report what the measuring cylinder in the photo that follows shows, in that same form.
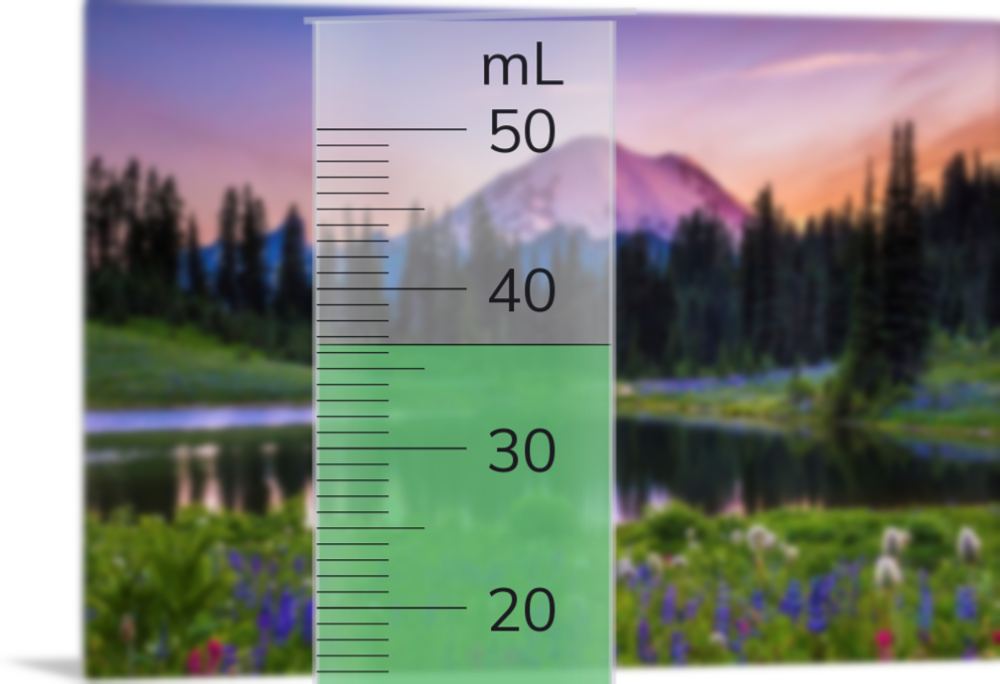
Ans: {"value": 36.5, "unit": "mL"}
